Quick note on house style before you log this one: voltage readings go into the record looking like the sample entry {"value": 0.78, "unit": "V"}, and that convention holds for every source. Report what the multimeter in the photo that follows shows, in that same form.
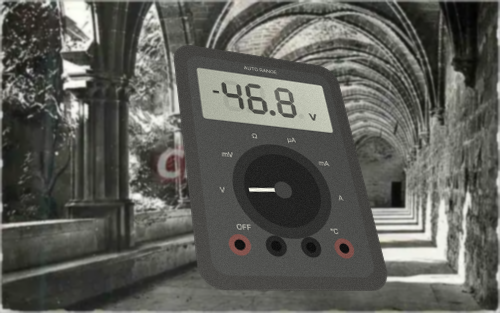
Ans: {"value": -46.8, "unit": "V"}
